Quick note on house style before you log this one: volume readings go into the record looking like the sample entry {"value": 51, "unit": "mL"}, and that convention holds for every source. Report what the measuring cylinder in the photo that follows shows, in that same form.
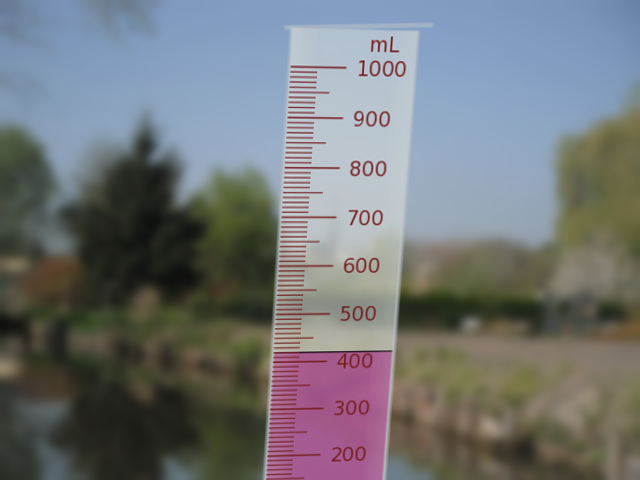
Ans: {"value": 420, "unit": "mL"}
